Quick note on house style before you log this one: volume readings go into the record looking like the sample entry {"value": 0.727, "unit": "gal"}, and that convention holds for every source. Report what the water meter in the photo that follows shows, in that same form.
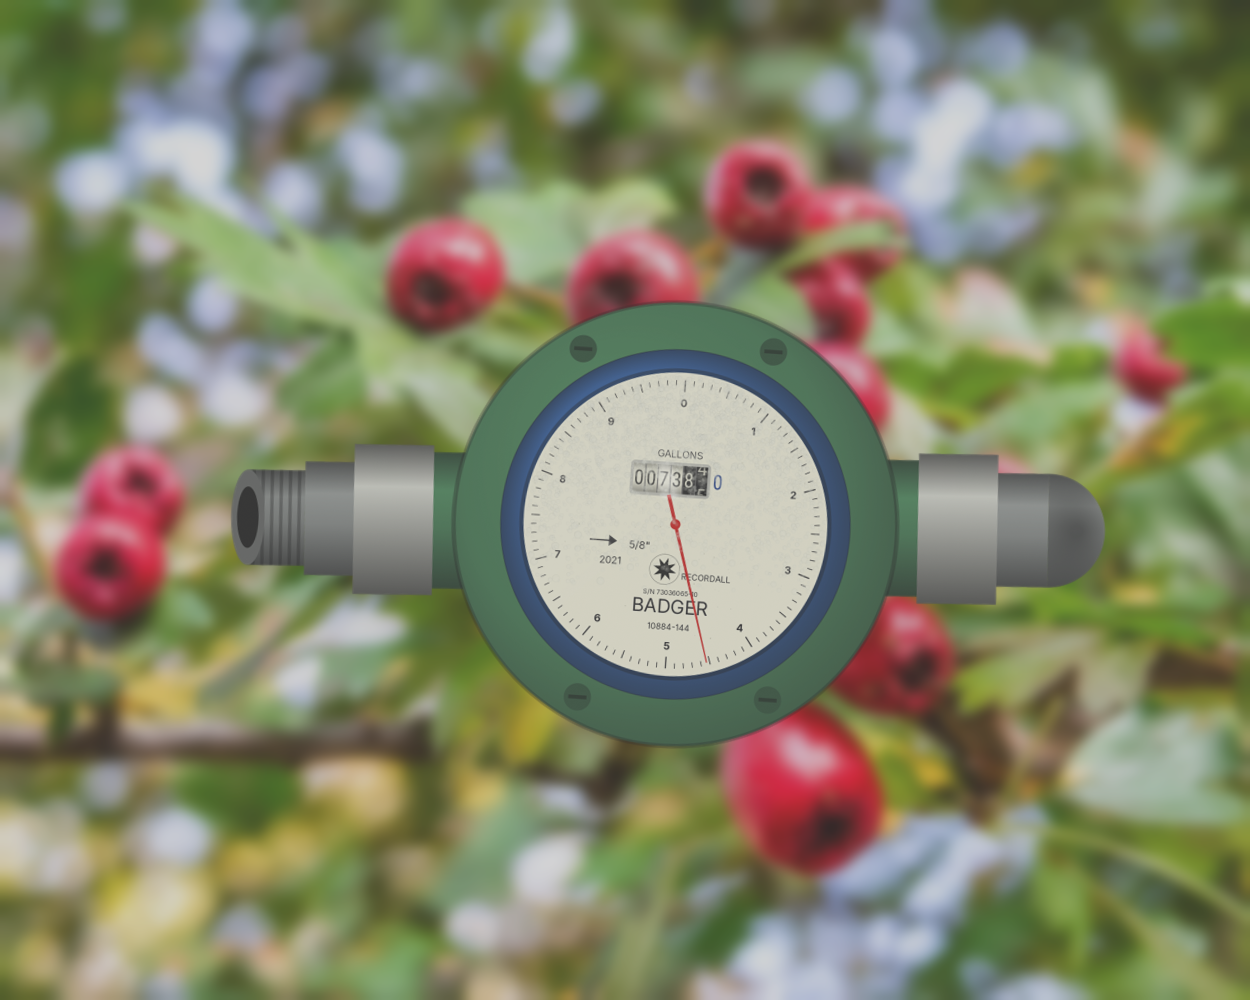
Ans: {"value": 73844.5, "unit": "gal"}
